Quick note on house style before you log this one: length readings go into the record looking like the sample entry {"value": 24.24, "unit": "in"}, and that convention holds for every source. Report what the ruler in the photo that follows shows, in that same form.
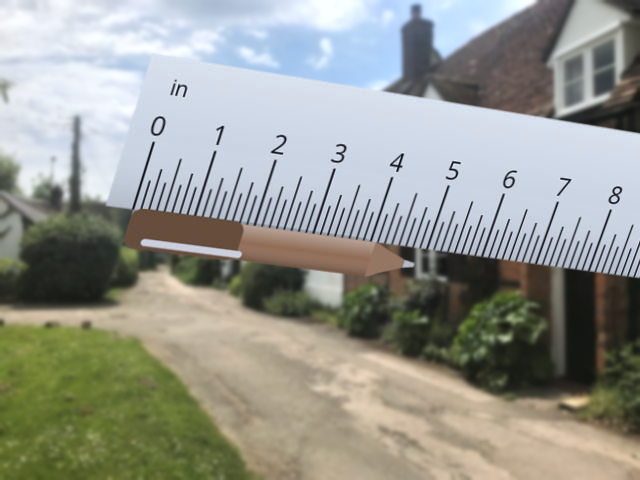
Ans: {"value": 4.875, "unit": "in"}
